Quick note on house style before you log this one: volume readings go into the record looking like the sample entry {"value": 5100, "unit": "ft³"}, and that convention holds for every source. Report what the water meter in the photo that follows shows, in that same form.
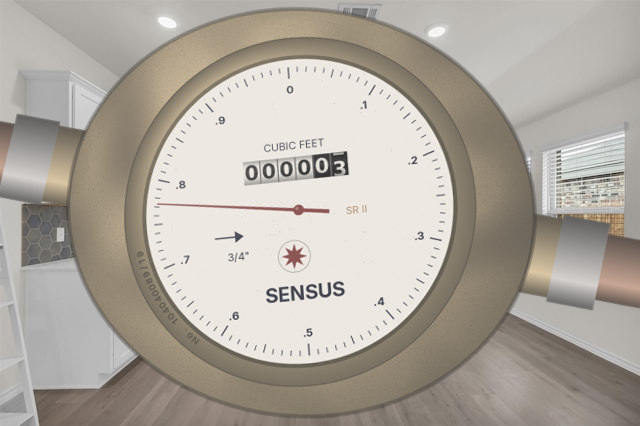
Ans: {"value": 2.77, "unit": "ft³"}
